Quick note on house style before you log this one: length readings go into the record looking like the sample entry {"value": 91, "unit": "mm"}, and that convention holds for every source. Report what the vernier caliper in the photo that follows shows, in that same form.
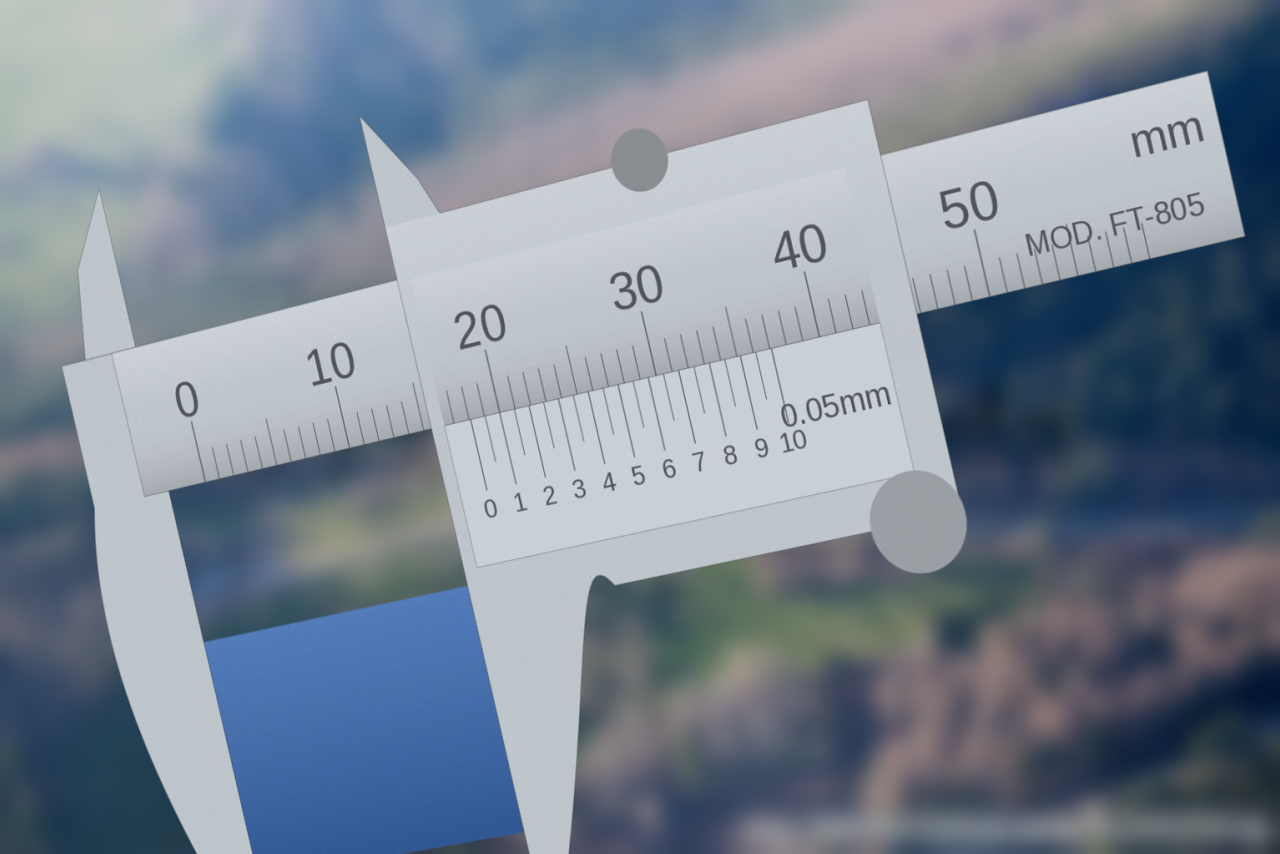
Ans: {"value": 18.1, "unit": "mm"}
